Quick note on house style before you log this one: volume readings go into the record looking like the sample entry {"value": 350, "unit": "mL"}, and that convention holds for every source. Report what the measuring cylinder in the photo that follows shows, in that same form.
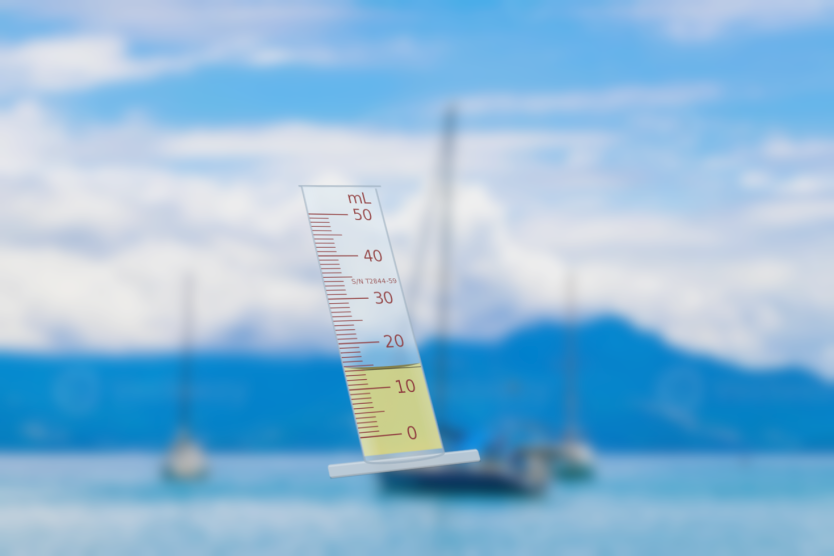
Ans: {"value": 14, "unit": "mL"}
